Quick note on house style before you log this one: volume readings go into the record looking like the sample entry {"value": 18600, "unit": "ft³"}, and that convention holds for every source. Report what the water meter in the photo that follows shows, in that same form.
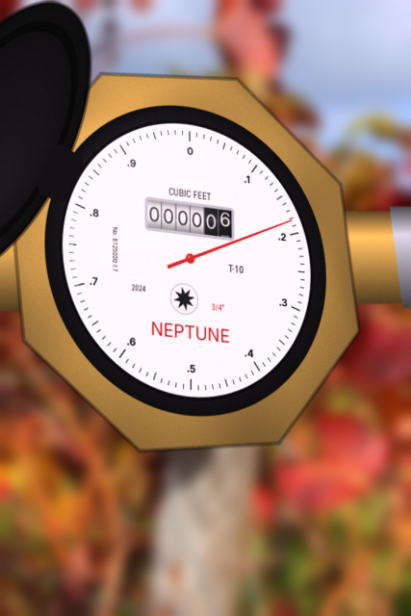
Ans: {"value": 6.18, "unit": "ft³"}
